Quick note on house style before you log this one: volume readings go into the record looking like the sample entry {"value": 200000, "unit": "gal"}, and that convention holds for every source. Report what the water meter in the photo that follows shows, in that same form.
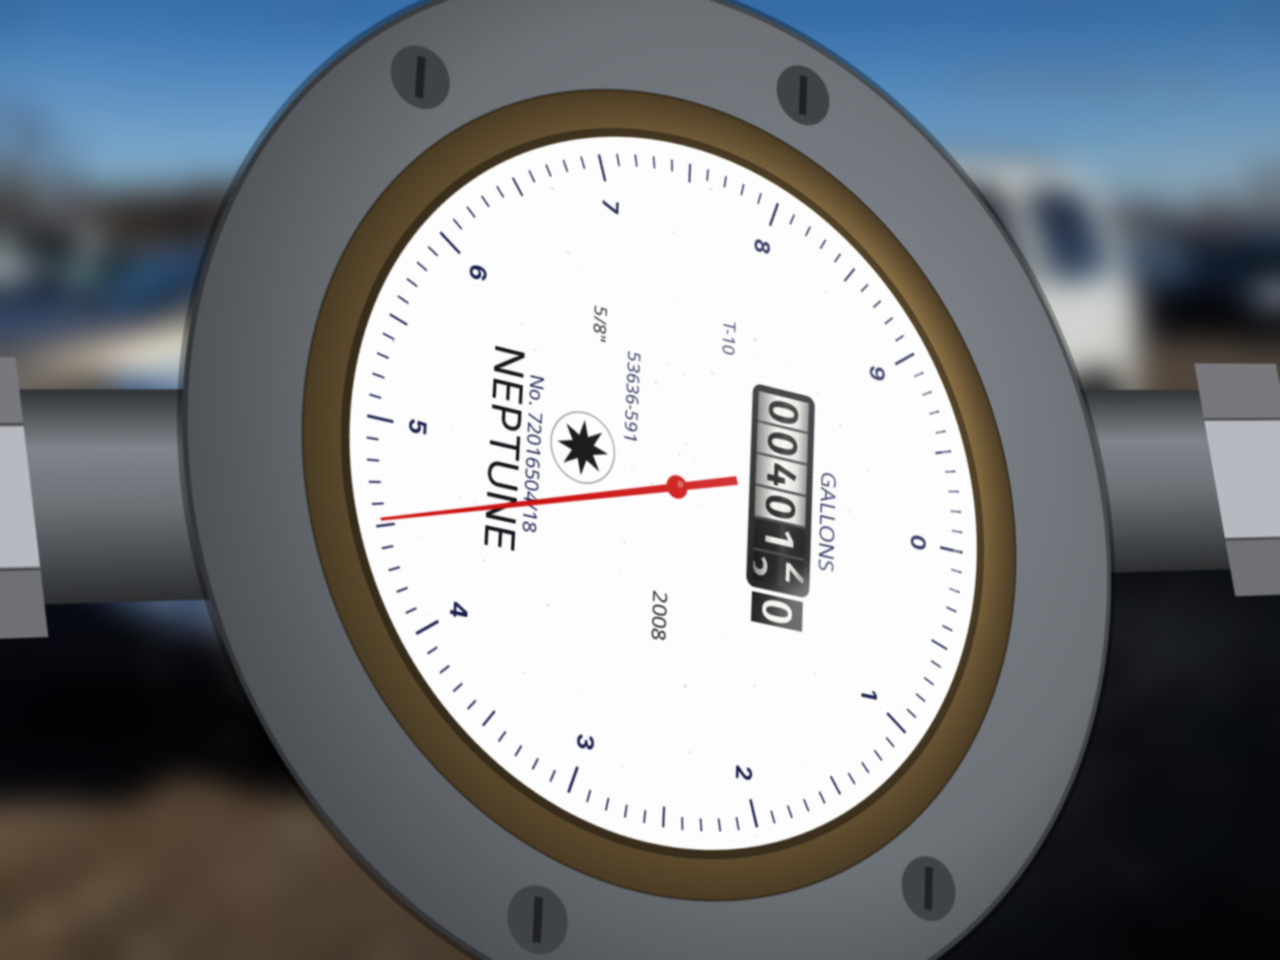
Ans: {"value": 40124.5, "unit": "gal"}
